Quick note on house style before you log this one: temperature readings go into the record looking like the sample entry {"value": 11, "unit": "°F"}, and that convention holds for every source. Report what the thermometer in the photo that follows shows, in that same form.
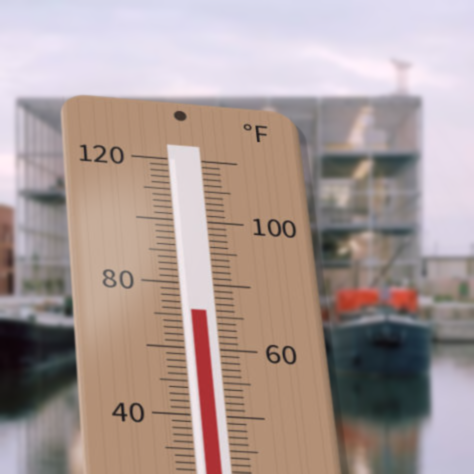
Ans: {"value": 72, "unit": "°F"}
